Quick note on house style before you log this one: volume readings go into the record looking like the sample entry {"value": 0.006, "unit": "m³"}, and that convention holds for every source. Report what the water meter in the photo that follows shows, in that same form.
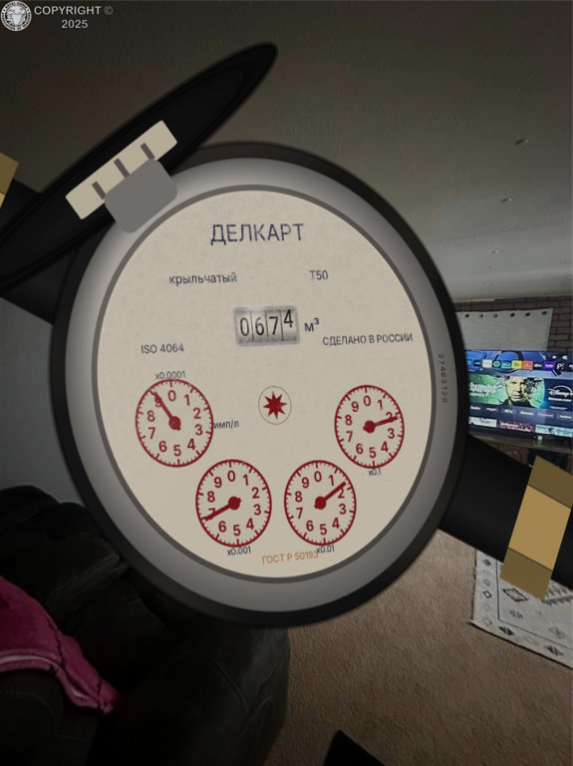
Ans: {"value": 674.2169, "unit": "m³"}
